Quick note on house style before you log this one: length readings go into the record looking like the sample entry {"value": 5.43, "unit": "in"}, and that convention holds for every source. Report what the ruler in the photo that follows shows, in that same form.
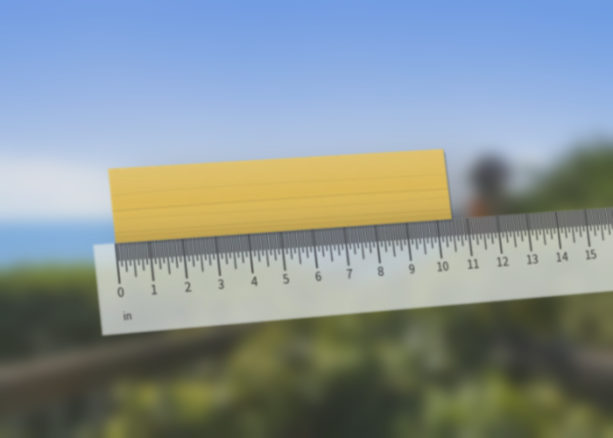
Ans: {"value": 10.5, "unit": "in"}
